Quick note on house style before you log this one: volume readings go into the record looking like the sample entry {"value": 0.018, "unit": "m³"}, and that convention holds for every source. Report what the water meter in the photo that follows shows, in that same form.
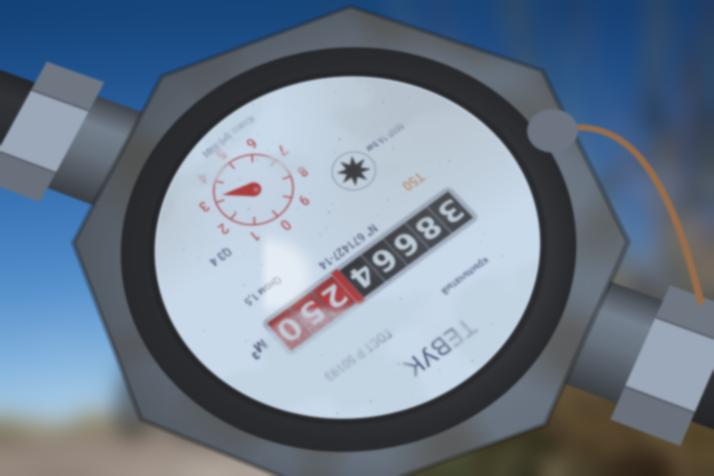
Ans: {"value": 38664.2503, "unit": "m³"}
